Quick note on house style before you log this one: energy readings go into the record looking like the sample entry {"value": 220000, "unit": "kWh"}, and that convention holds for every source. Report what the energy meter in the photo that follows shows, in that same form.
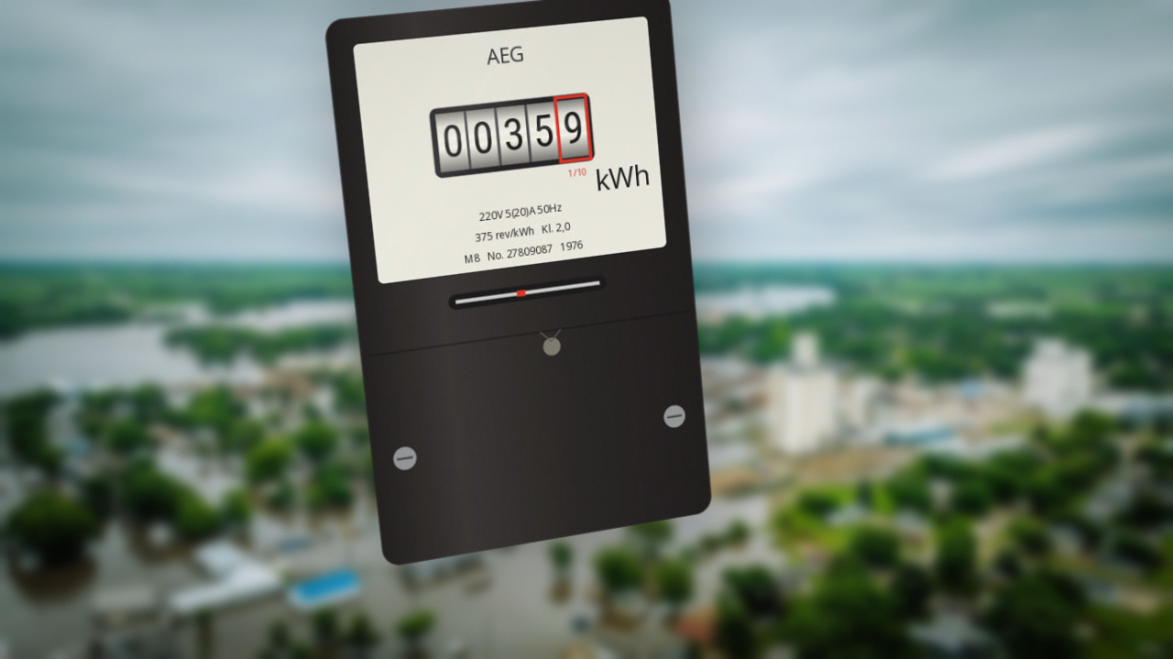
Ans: {"value": 35.9, "unit": "kWh"}
